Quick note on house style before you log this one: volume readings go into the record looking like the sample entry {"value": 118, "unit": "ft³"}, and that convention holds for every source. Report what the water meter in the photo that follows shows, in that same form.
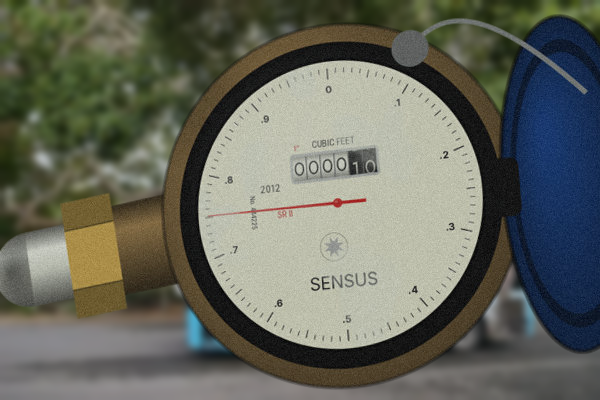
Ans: {"value": 9.75, "unit": "ft³"}
